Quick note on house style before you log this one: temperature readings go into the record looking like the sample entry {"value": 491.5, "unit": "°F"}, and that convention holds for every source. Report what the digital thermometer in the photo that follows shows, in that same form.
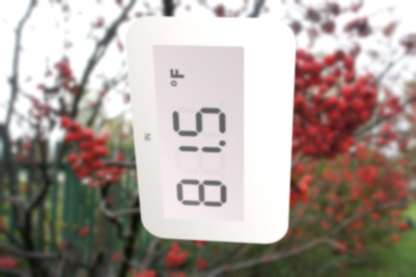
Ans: {"value": 81.5, "unit": "°F"}
